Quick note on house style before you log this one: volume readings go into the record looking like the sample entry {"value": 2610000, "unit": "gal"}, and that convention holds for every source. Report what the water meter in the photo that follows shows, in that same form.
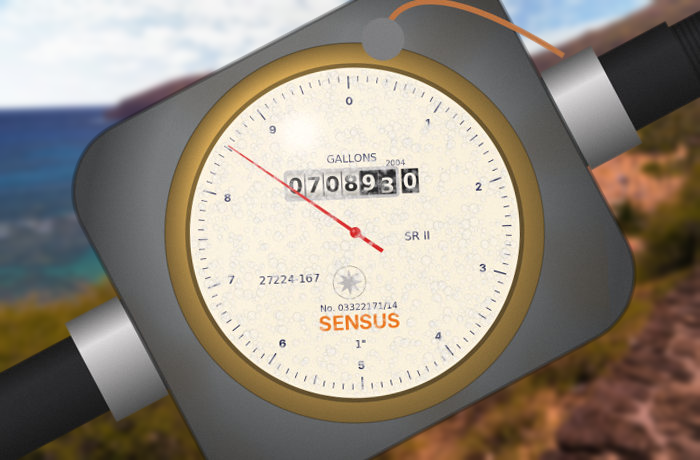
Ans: {"value": 708928.5, "unit": "gal"}
